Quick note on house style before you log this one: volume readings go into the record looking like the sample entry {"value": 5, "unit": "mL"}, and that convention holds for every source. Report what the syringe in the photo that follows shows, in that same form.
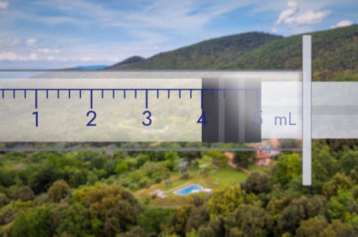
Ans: {"value": 4, "unit": "mL"}
